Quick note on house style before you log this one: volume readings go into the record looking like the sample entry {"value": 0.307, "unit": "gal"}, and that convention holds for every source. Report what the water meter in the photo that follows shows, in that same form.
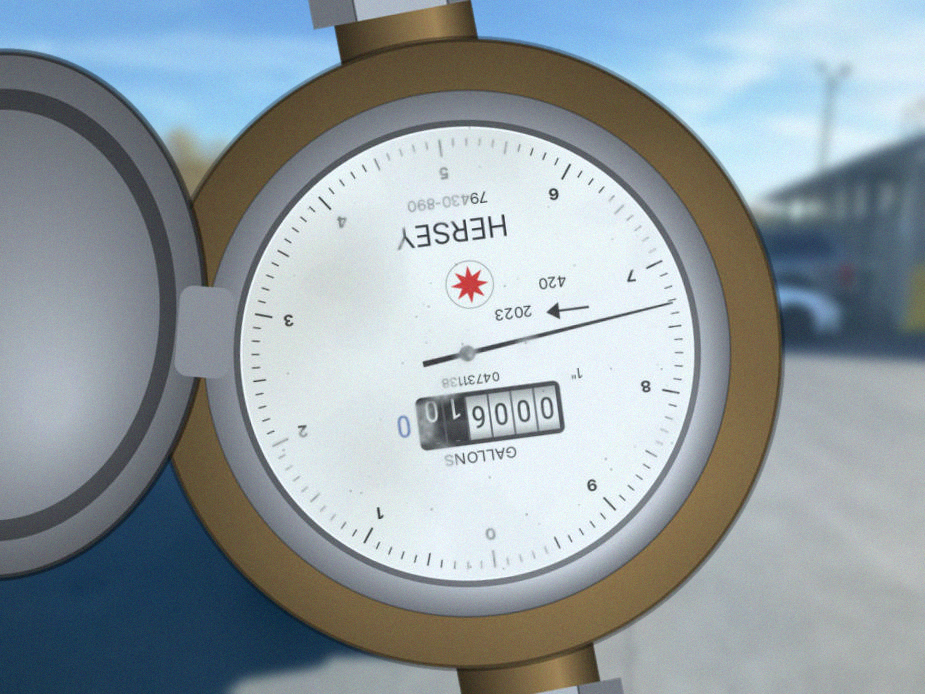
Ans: {"value": 6097.3, "unit": "gal"}
